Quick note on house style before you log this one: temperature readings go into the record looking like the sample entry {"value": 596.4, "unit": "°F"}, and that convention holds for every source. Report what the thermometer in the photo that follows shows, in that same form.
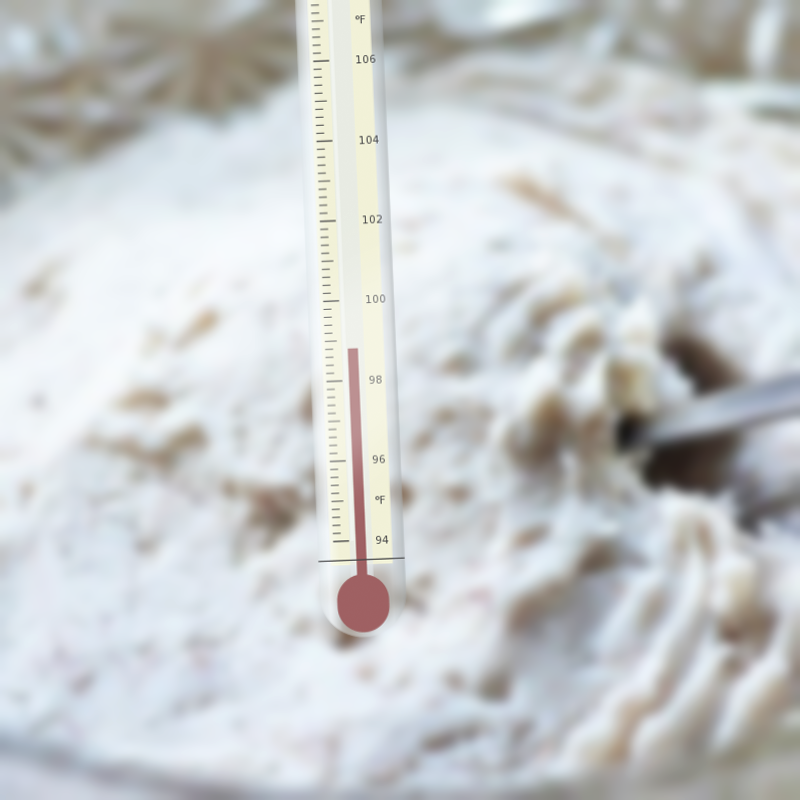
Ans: {"value": 98.8, "unit": "°F"}
